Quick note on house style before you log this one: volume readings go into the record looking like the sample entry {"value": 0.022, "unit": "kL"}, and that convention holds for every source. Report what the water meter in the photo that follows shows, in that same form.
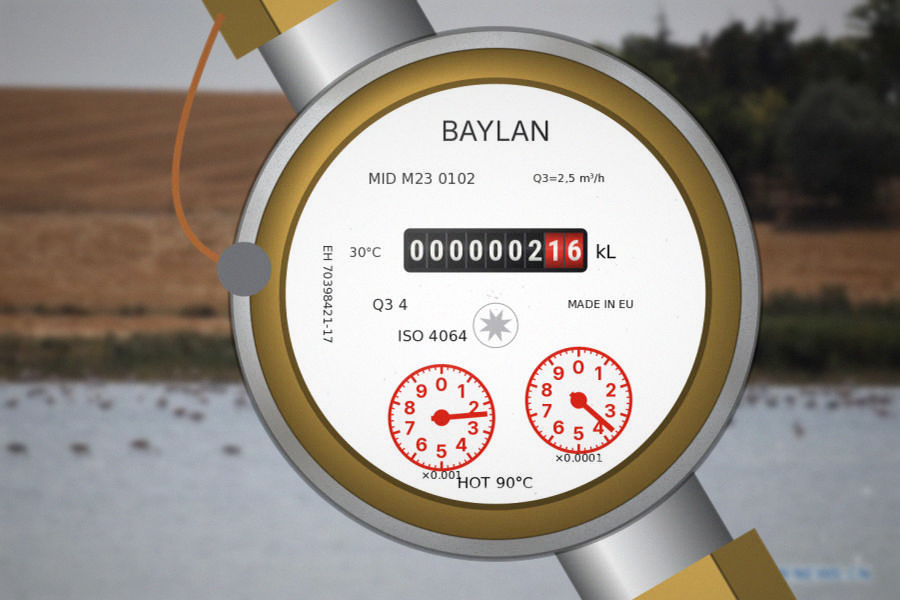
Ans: {"value": 2.1623, "unit": "kL"}
